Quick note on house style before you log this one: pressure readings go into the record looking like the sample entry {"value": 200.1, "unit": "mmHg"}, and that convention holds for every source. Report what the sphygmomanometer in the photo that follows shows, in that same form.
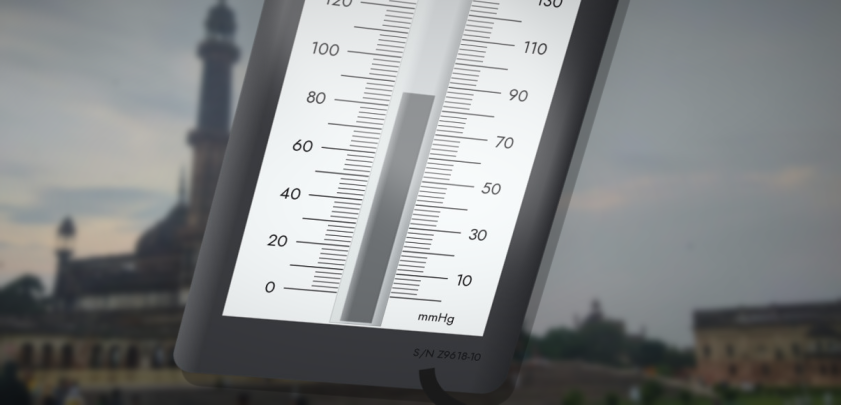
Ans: {"value": 86, "unit": "mmHg"}
